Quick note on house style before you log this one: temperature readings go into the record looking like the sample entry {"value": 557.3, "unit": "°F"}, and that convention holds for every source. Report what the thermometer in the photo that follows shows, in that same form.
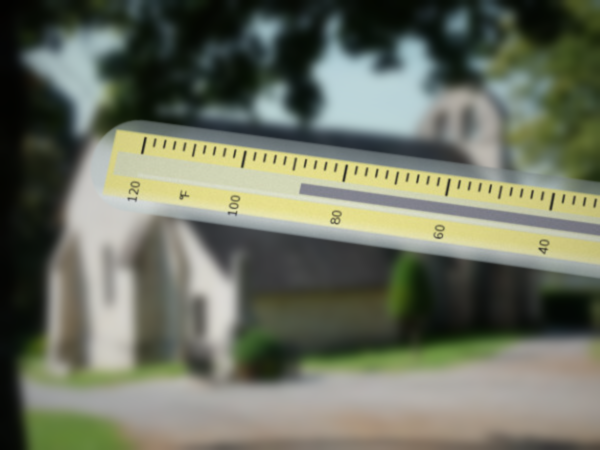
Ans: {"value": 88, "unit": "°F"}
